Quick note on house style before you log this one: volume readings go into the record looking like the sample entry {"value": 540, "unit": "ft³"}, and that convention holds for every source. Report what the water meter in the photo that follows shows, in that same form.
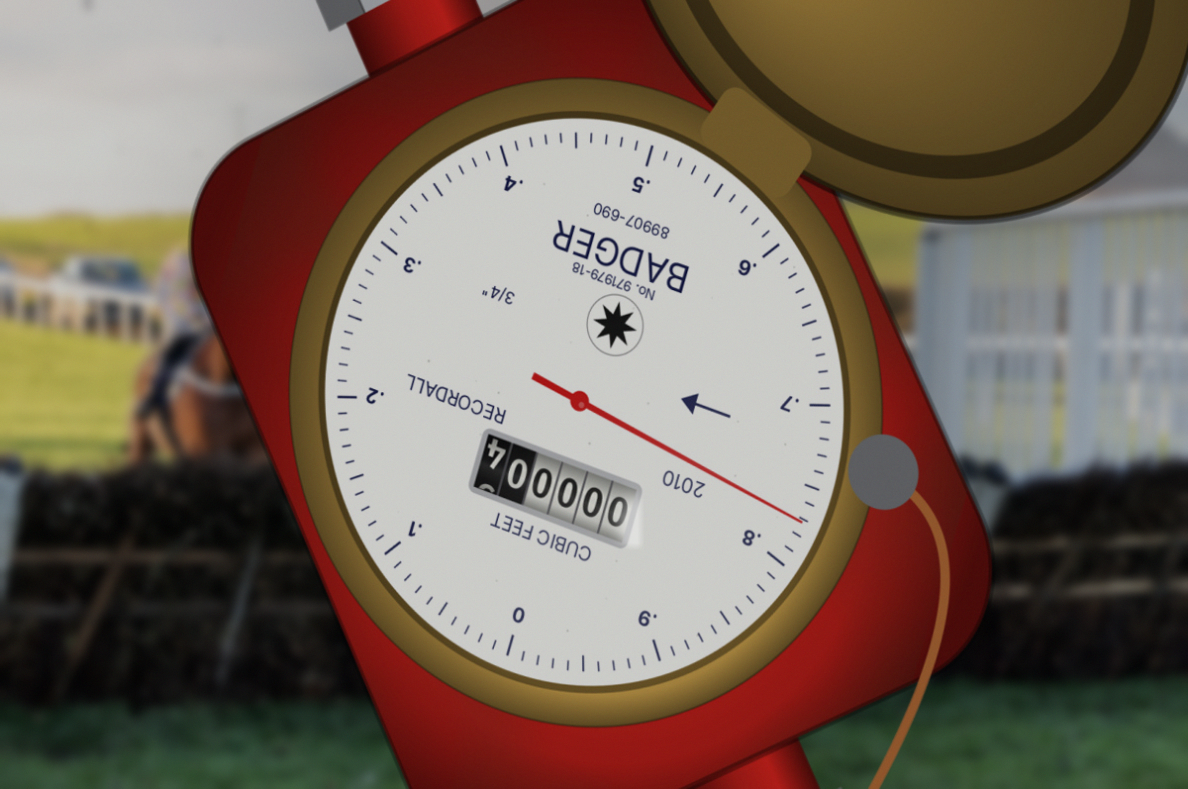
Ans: {"value": 3.77, "unit": "ft³"}
